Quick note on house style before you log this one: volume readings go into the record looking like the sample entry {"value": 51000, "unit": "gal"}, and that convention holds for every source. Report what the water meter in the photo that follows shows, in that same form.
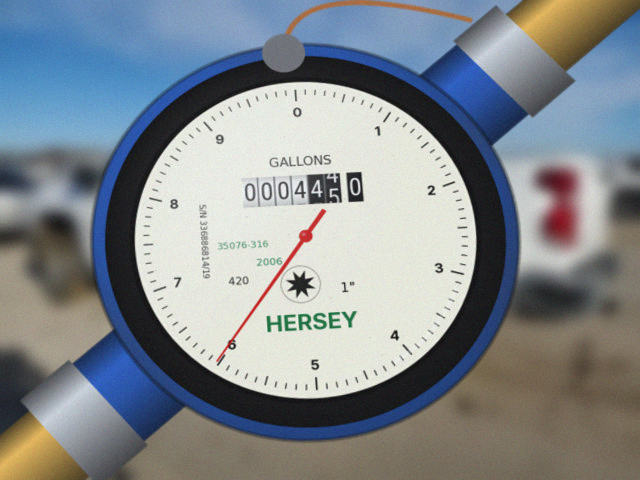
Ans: {"value": 4446.0, "unit": "gal"}
